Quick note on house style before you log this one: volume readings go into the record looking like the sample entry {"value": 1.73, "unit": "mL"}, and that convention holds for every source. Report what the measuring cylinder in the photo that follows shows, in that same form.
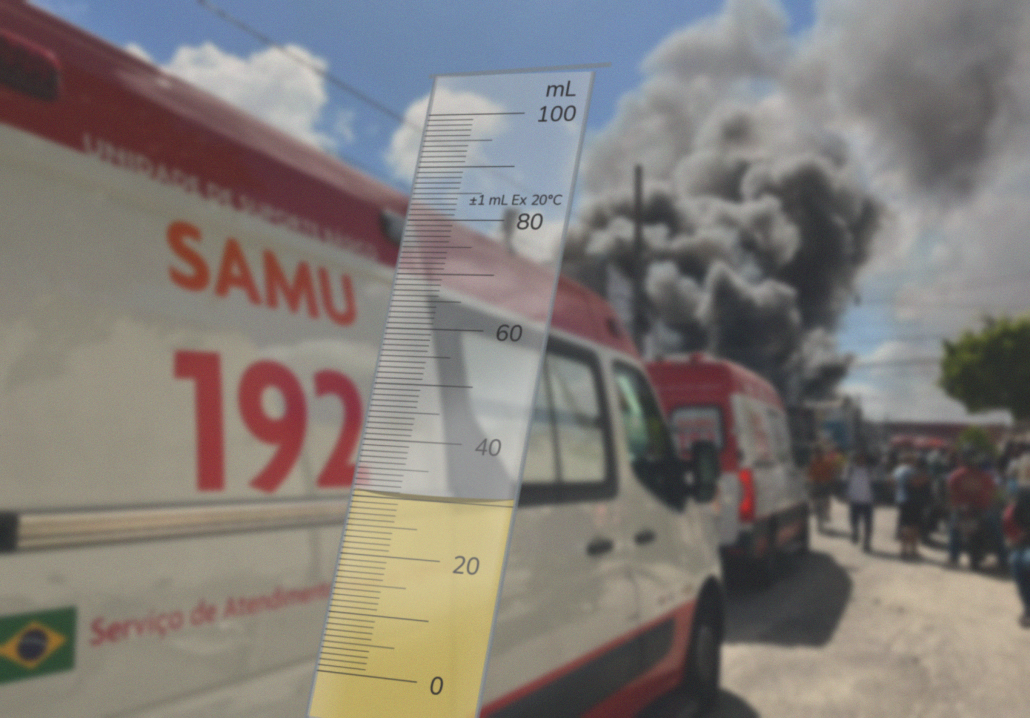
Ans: {"value": 30, "unit": "mL"}
